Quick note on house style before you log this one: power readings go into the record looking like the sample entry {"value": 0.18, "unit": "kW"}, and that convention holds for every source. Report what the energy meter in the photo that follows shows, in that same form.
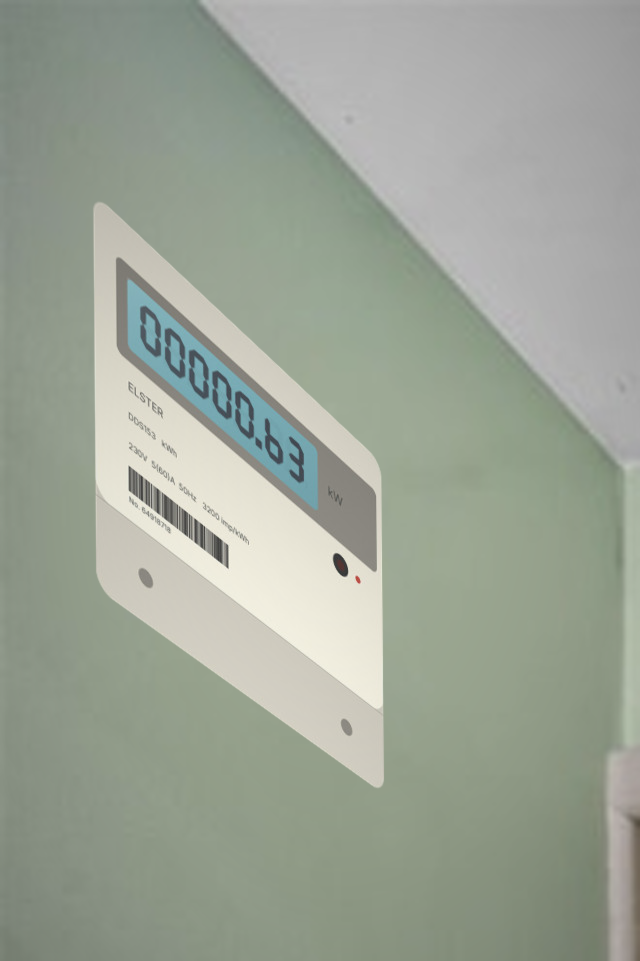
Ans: {"value": 0.63, "unit": "kW"}
